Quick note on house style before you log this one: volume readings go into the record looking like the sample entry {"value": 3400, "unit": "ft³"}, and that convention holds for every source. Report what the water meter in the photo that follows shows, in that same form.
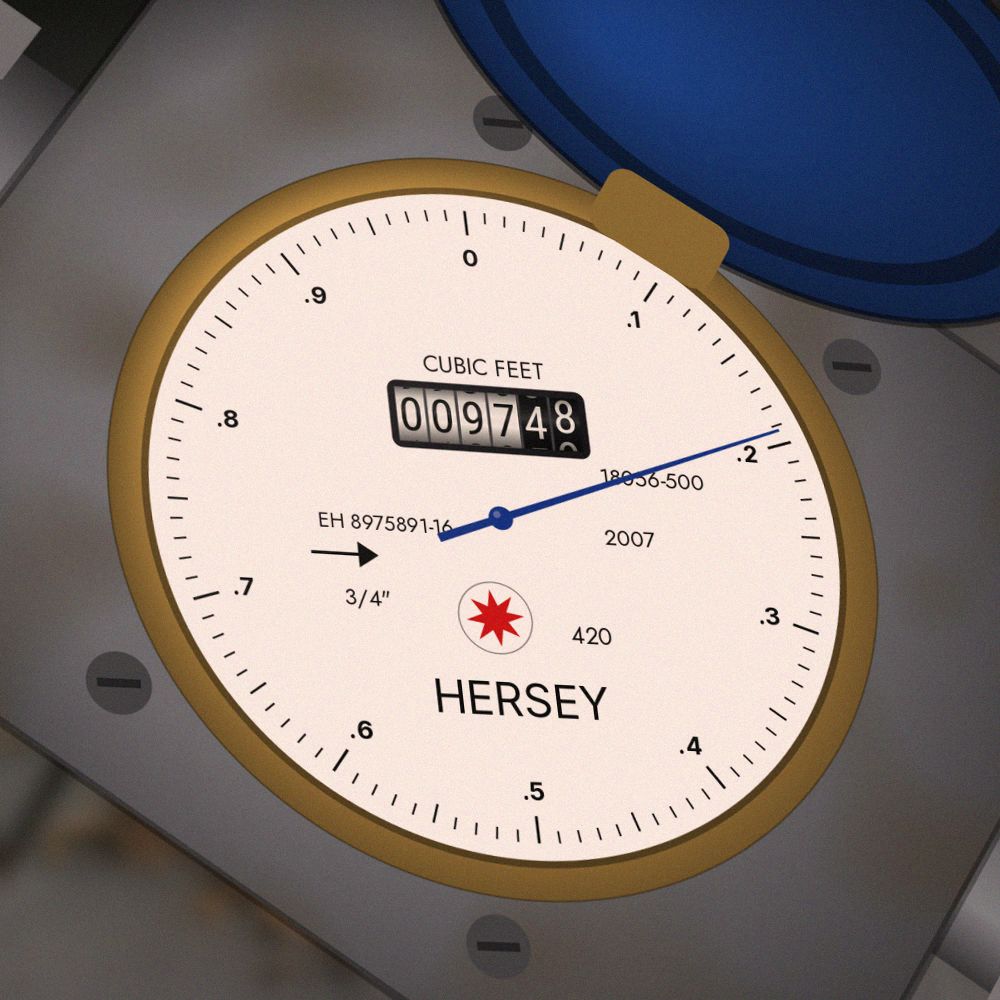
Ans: {"value": 9748.19, "unit": "ft³"}
